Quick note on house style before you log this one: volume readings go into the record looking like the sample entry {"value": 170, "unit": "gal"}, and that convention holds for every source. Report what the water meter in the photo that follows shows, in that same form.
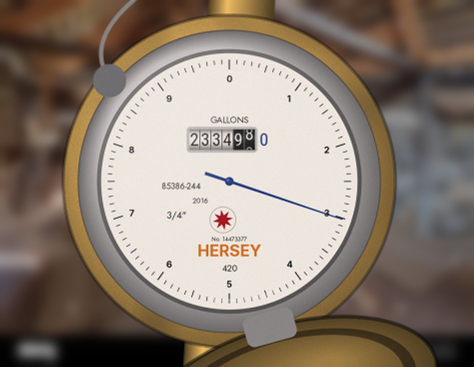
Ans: {"value": 2334983.0, "unit": "gal"}
